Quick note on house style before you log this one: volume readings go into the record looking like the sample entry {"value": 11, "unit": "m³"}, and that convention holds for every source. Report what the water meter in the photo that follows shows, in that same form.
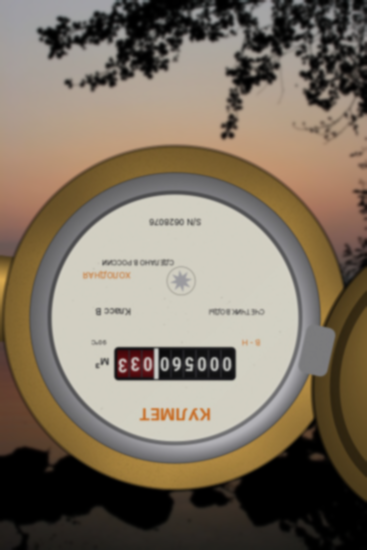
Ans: {"value": 560.033, "unit": "m³"}
